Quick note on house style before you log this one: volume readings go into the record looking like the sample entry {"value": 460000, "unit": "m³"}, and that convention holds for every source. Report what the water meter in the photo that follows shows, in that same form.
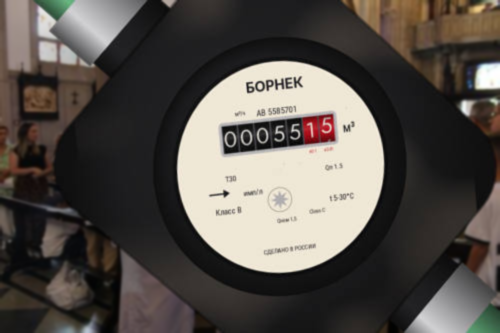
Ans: {"value": 55.15, "unit": "m³"}
